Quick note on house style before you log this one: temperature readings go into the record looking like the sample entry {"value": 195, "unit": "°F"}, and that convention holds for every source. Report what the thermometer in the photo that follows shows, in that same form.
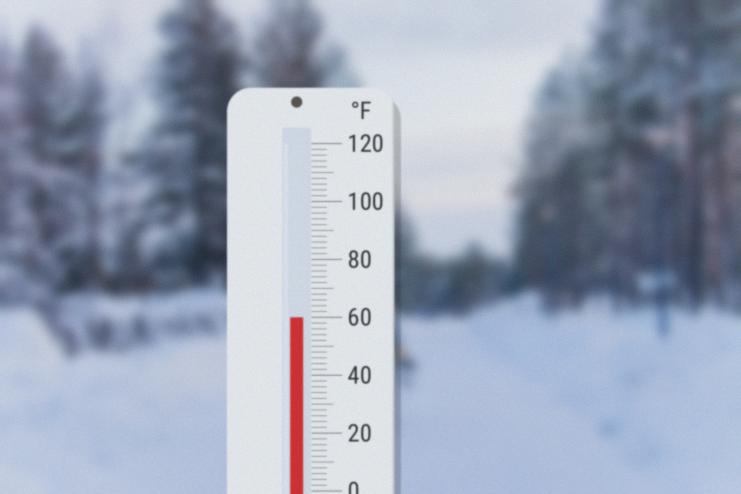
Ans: {"value": 60, "unit": "°F"}
